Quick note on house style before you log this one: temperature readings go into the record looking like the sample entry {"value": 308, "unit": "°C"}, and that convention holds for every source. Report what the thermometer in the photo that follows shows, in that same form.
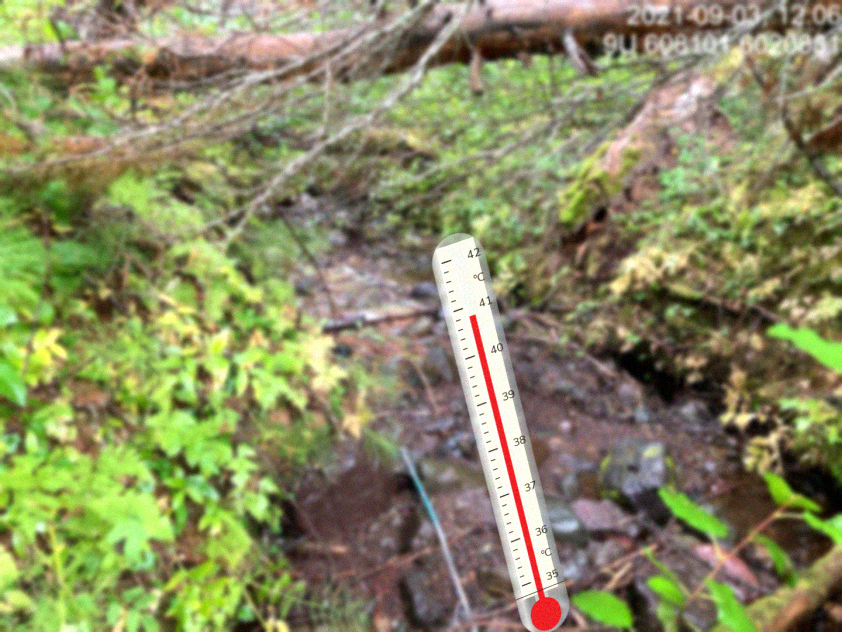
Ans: {"value": 40.8, "unit": "°C"}
